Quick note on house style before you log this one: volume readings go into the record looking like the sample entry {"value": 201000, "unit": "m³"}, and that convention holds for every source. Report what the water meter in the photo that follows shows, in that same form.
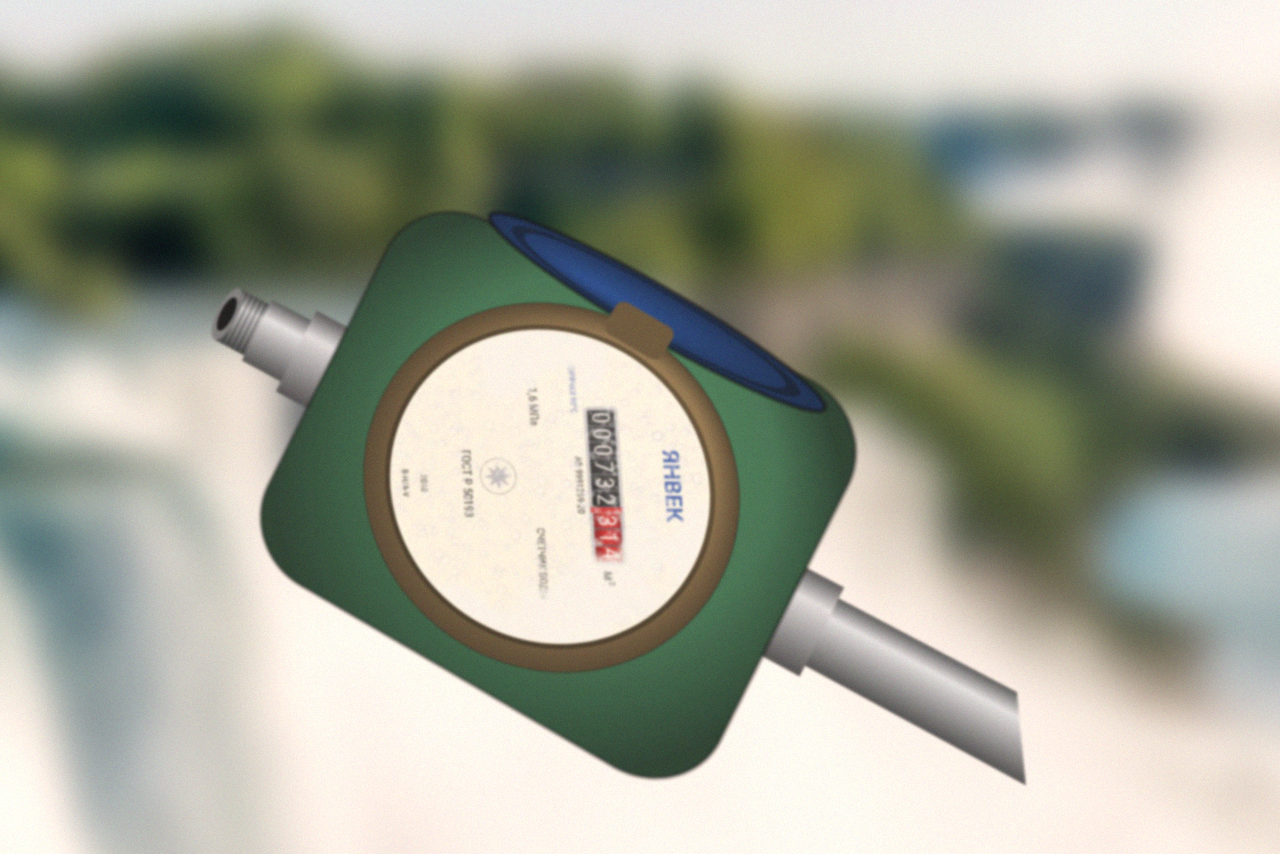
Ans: {"value": 732.314, "unit": "m³"}
